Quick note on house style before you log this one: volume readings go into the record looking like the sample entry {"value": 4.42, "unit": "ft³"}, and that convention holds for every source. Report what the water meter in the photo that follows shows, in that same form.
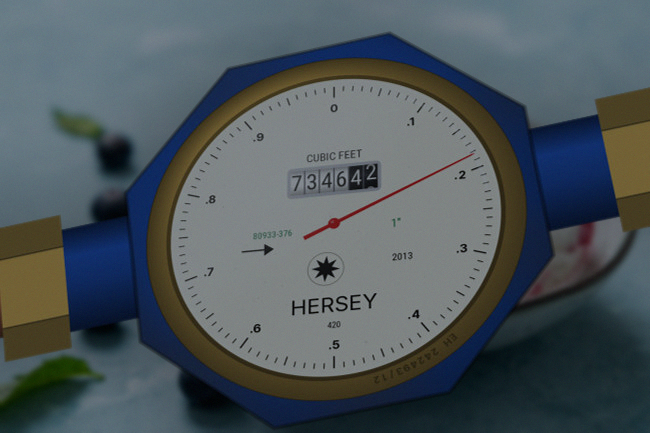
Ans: {"value": 734642.18, "unit": "ft³"}
